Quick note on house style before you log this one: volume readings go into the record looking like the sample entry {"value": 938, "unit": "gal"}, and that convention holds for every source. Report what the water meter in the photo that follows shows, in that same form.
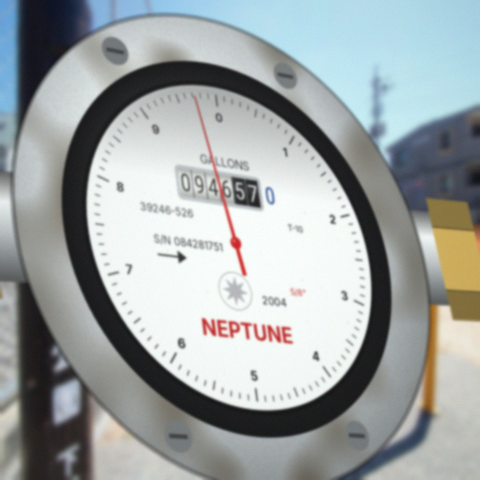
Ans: {"value": 946569.7, "unit": "gal"}
